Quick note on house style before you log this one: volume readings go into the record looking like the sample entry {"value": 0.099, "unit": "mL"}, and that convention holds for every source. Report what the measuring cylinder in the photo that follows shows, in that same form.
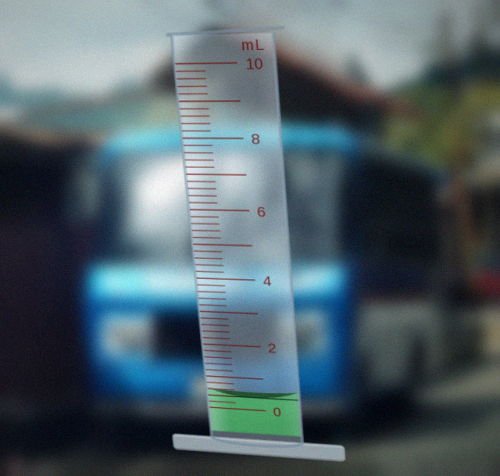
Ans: {"value": 0.4, "unit": "mL"}
